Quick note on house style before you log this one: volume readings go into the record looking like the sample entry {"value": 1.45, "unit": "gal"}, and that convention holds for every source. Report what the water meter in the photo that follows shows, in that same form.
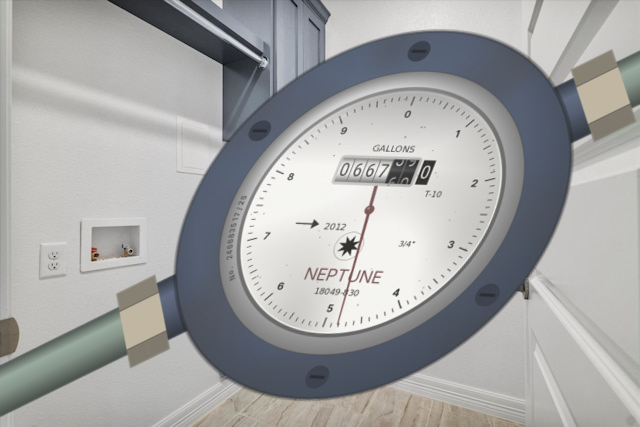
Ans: {"value": 667594.8, "unit": "gal"}
